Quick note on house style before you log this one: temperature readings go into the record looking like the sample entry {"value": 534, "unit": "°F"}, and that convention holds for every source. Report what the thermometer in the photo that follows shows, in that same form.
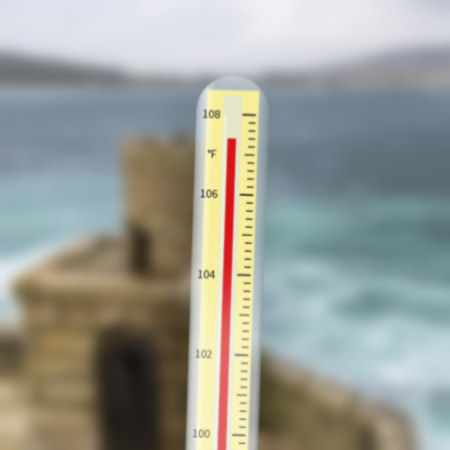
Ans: {"value": 107.4, "unit": "°F"}
